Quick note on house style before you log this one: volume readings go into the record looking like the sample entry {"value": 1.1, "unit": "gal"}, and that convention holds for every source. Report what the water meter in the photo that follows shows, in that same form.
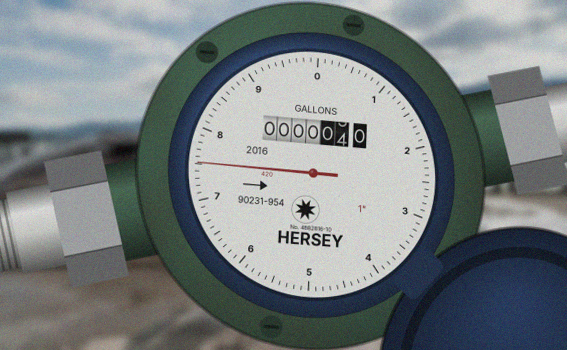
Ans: {"value": 37.5, "unit": "gal"}
